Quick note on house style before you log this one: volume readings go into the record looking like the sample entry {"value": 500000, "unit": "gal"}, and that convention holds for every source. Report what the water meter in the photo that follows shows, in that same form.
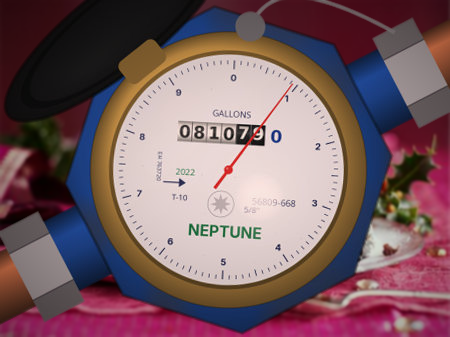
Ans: {"value": 810790.9, "unit": "gal"}
